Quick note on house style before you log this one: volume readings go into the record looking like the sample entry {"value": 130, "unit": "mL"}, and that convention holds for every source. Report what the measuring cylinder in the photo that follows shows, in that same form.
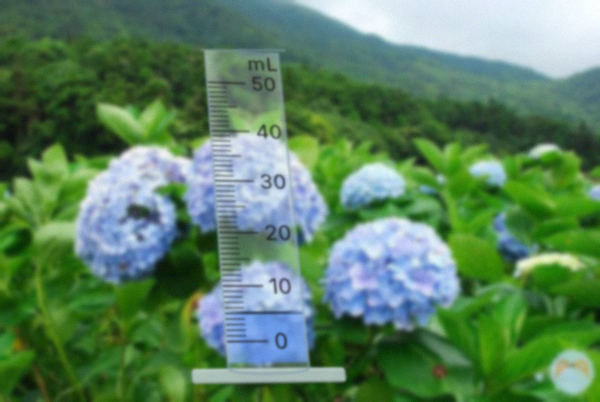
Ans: {"value": 5, "unit": "mL"}
